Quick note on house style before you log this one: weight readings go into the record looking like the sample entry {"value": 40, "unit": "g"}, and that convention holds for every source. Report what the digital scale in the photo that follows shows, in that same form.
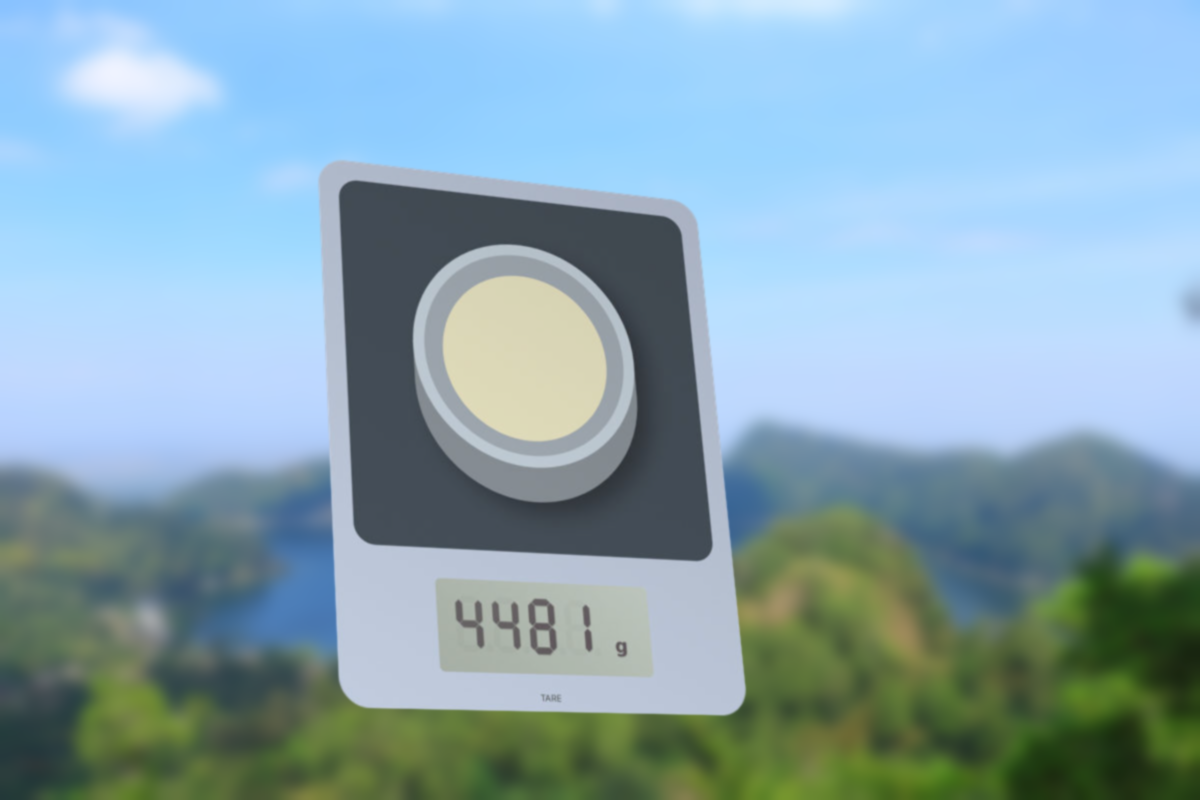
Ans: {"value": 4481, "unit": "g"}
